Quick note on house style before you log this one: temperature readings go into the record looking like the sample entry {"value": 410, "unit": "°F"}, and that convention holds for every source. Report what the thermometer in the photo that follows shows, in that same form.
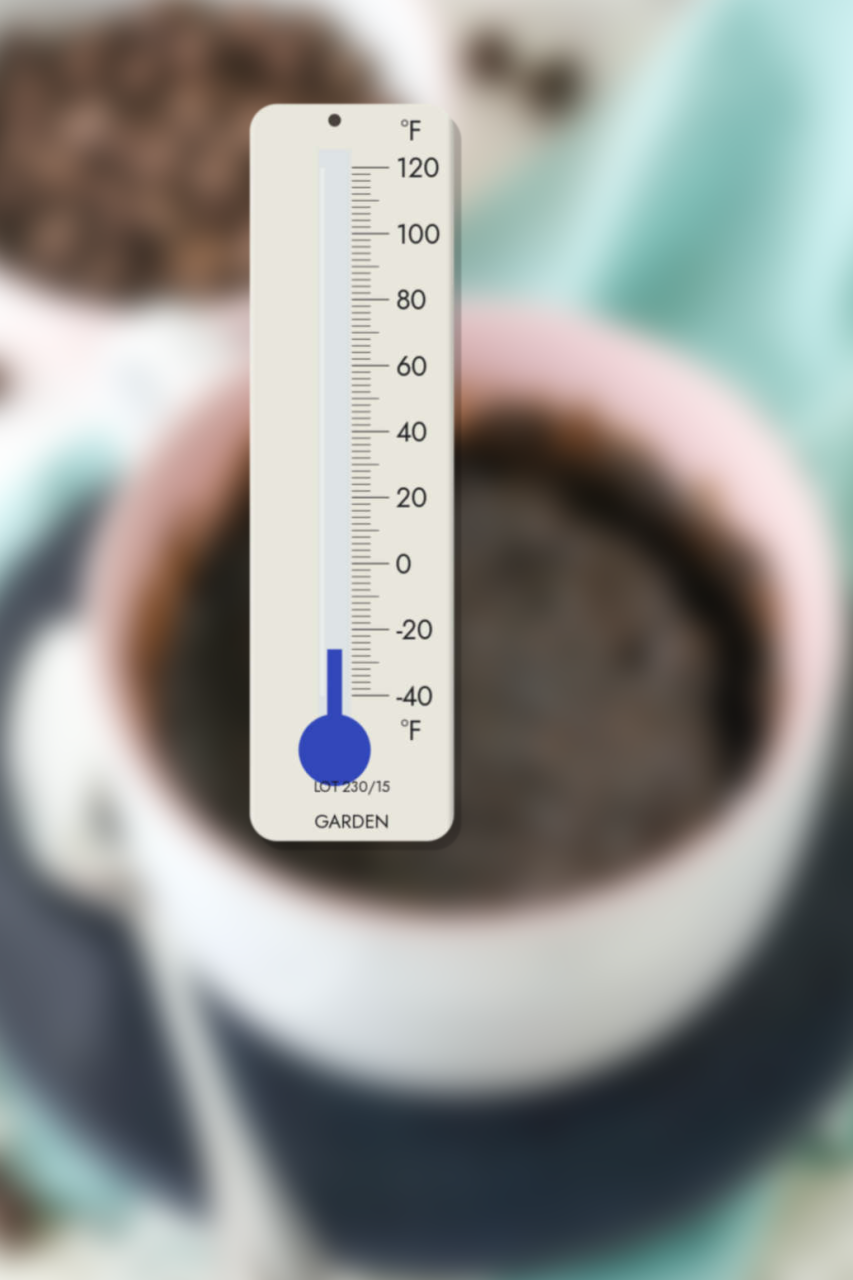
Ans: {"value": -26, "unit": "°F"}
